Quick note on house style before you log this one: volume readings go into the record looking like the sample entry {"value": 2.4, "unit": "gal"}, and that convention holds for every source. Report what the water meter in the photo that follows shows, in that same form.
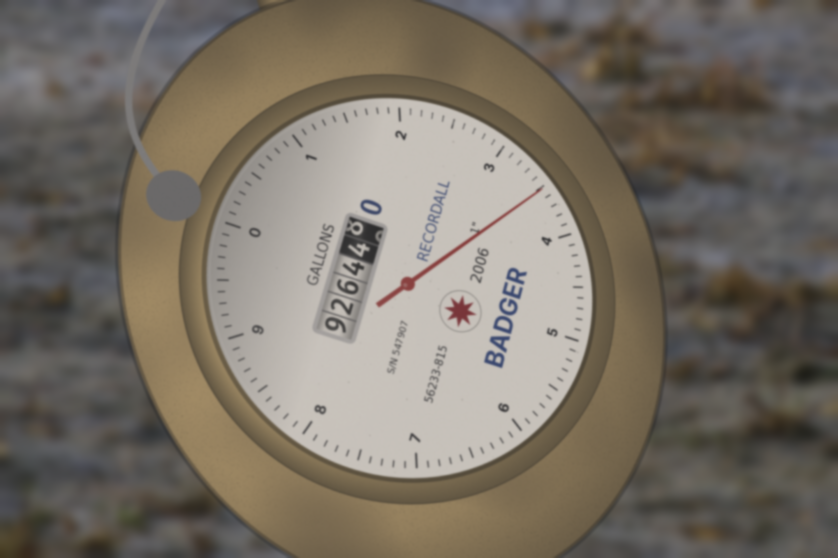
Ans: {"value": 9264483.5, "unit": "gal"}
